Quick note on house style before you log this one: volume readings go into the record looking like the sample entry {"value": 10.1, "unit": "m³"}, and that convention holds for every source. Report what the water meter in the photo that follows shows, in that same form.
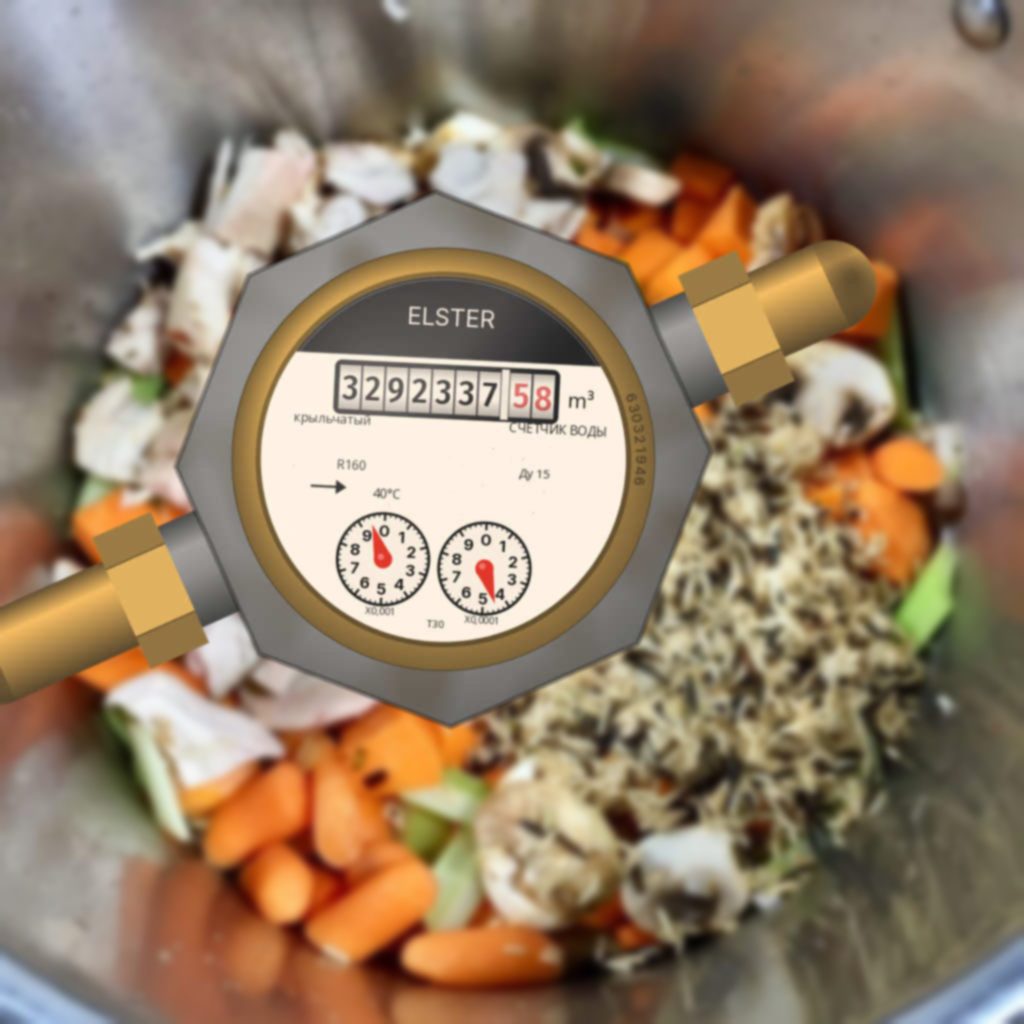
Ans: {"value": 3292337.5794, "unit": "m³"}
